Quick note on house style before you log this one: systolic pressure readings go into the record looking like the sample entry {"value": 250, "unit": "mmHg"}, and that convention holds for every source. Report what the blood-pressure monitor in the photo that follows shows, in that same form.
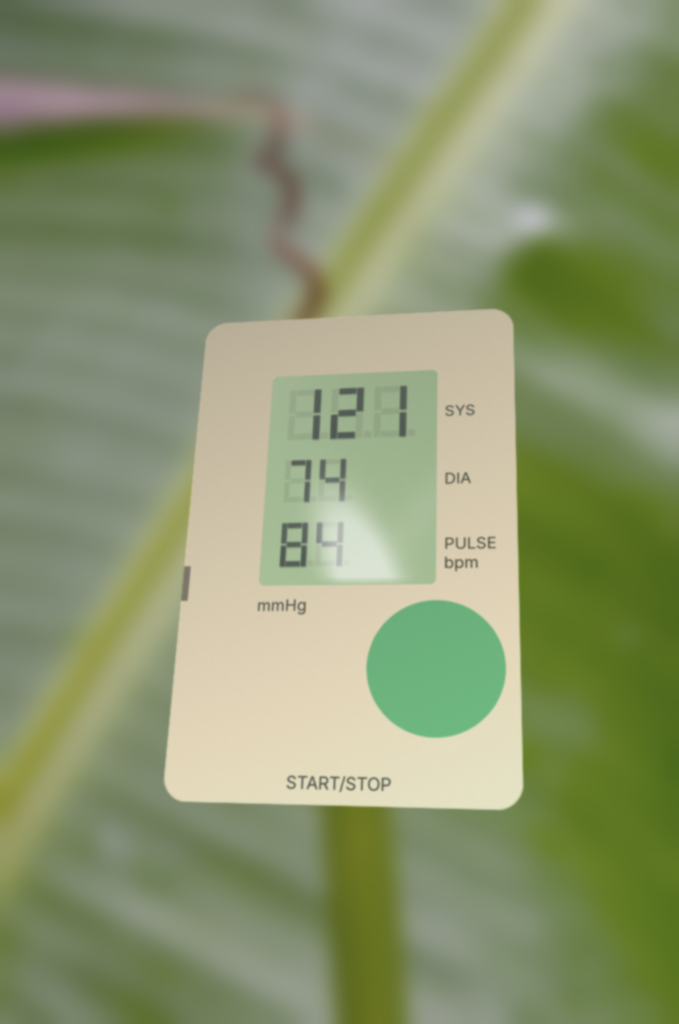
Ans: {"value": 121, "unit": "mmHg"}
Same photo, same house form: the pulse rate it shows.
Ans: {"value": 84, "unit": "bpm"}
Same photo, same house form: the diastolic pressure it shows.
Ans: {"value": 74, "unit": "mmHg"}
